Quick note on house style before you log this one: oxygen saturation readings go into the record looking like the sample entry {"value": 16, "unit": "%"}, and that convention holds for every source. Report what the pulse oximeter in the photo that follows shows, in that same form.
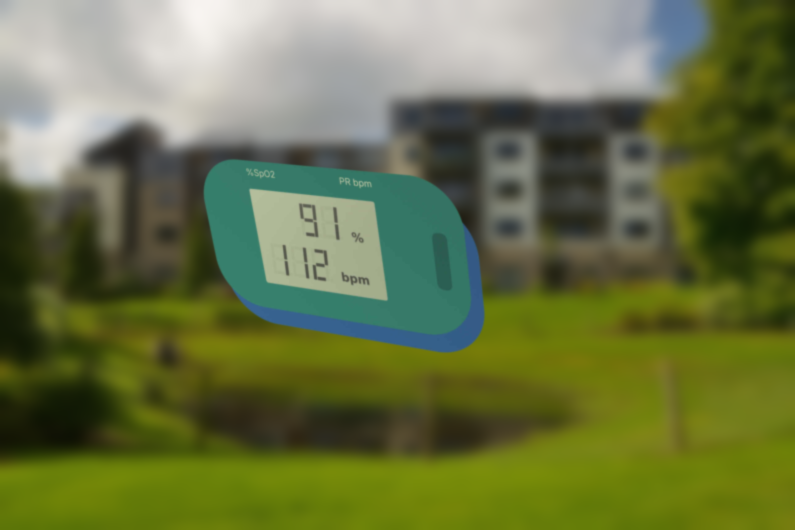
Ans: {"value": 91, "unit": "%"}
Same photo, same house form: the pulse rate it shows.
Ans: {"value": 112, "unit": "bpm"}
